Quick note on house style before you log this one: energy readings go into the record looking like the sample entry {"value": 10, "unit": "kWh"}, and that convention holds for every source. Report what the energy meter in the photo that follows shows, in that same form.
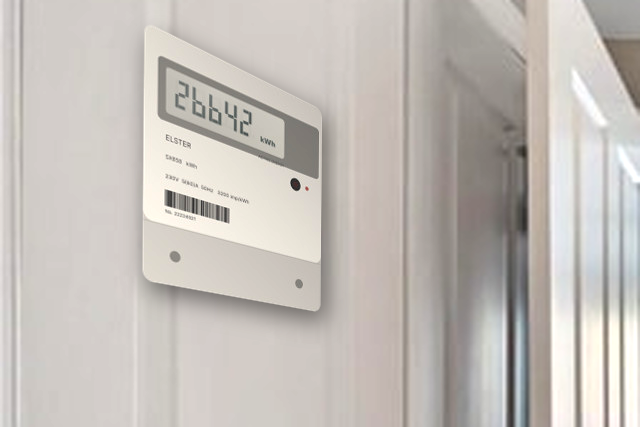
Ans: {"value": 26642, "unit": "kWh"}
